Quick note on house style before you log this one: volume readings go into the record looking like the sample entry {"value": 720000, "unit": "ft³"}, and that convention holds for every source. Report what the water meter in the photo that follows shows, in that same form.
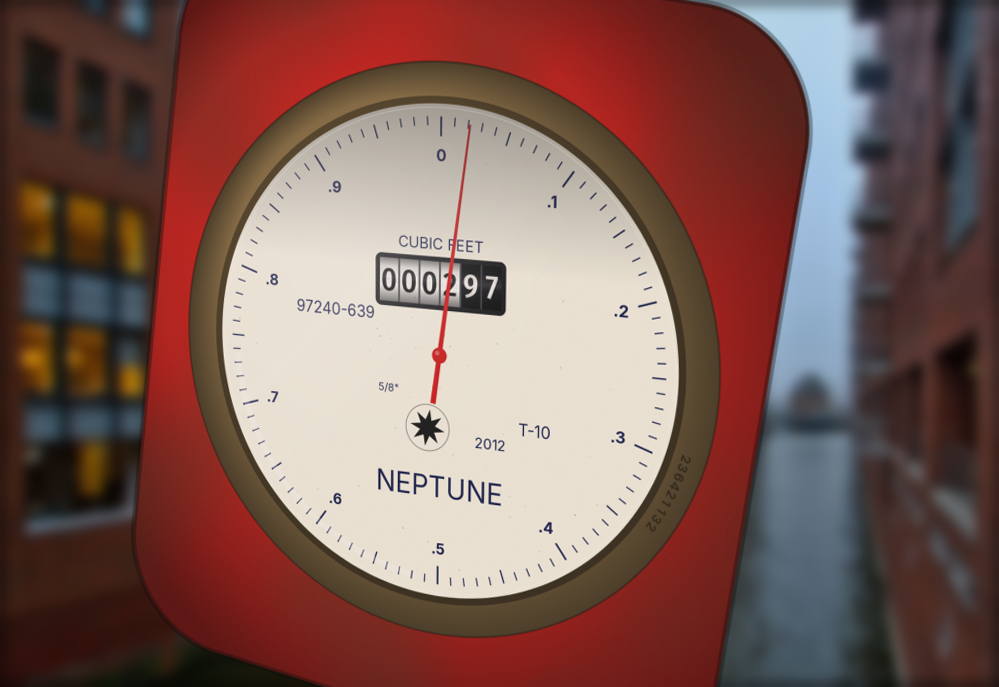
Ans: {"value": 297.02, "unit": "ft³"}
